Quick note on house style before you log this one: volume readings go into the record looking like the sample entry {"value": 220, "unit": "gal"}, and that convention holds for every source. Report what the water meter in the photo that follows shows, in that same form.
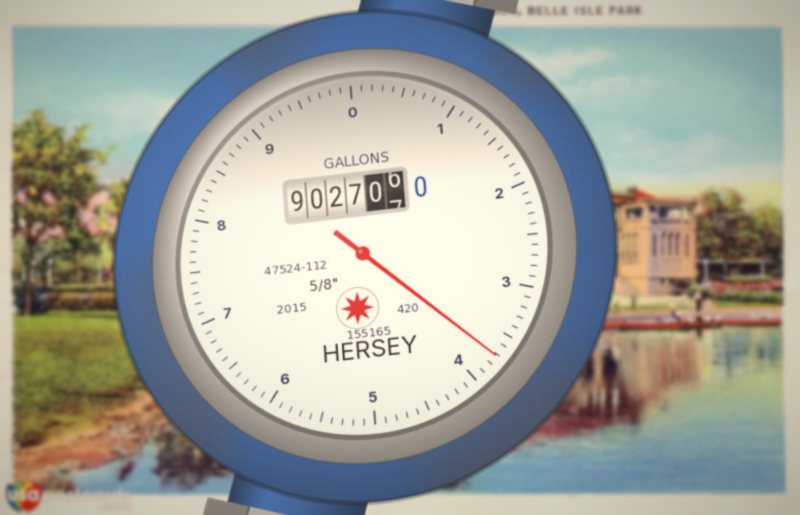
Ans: {"value": 9027063.7, "unit": "gal"}
